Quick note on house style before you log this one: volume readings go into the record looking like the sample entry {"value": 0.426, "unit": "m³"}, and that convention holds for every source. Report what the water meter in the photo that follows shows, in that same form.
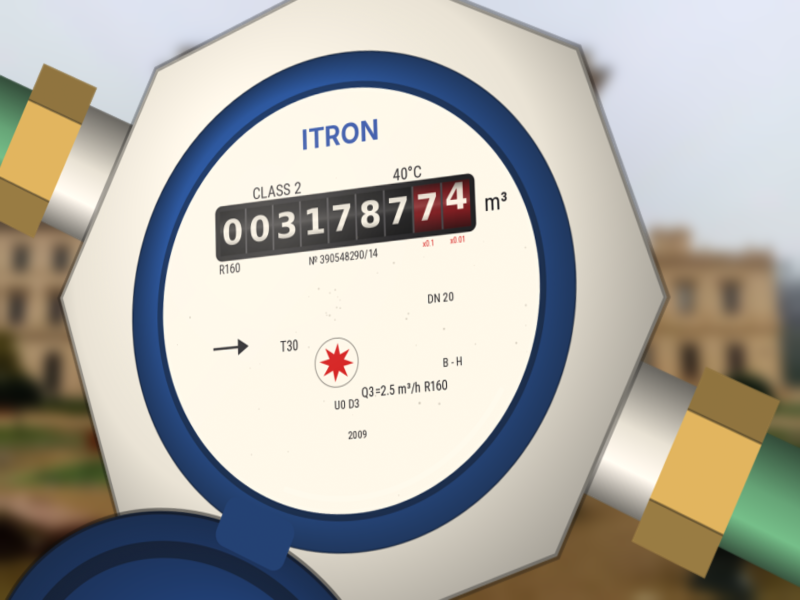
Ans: {"value": 31787.74, "unit": "m³"}
